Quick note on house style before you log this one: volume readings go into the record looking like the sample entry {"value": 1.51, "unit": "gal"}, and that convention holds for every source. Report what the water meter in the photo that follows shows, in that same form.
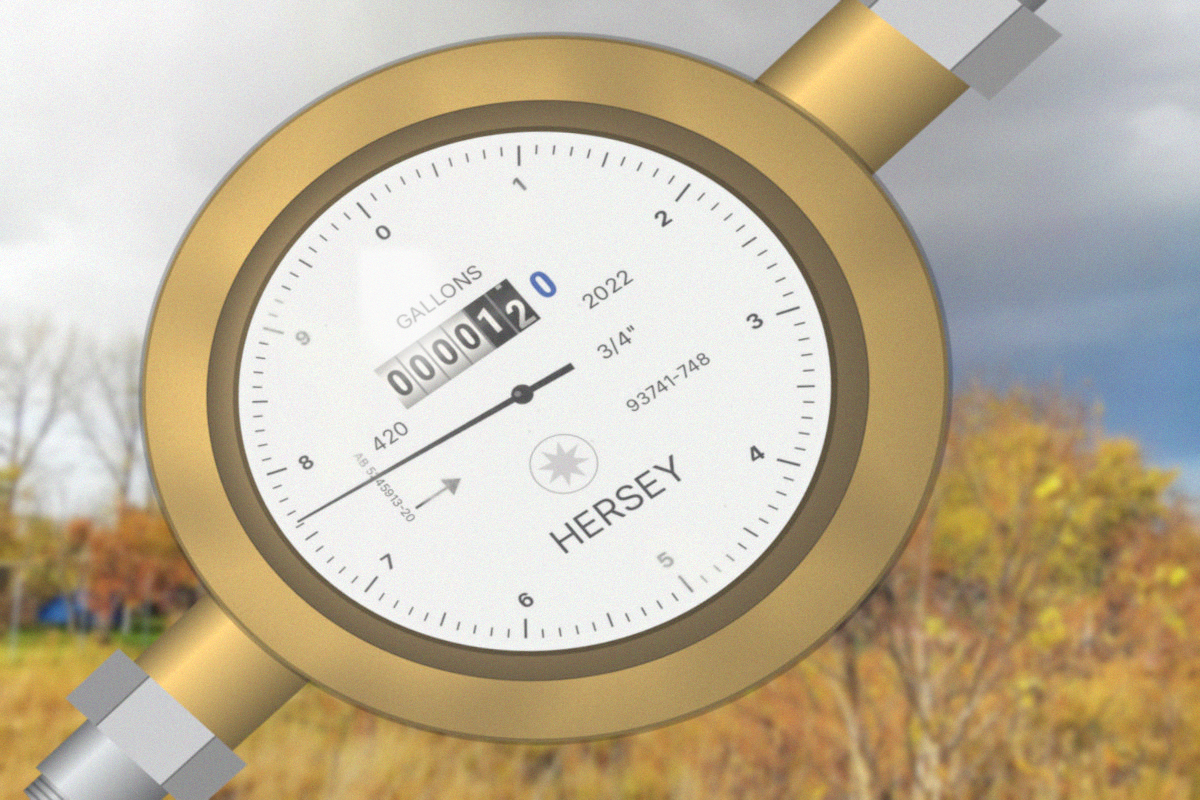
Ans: {"value": 117.6, "unit": "gal"}
